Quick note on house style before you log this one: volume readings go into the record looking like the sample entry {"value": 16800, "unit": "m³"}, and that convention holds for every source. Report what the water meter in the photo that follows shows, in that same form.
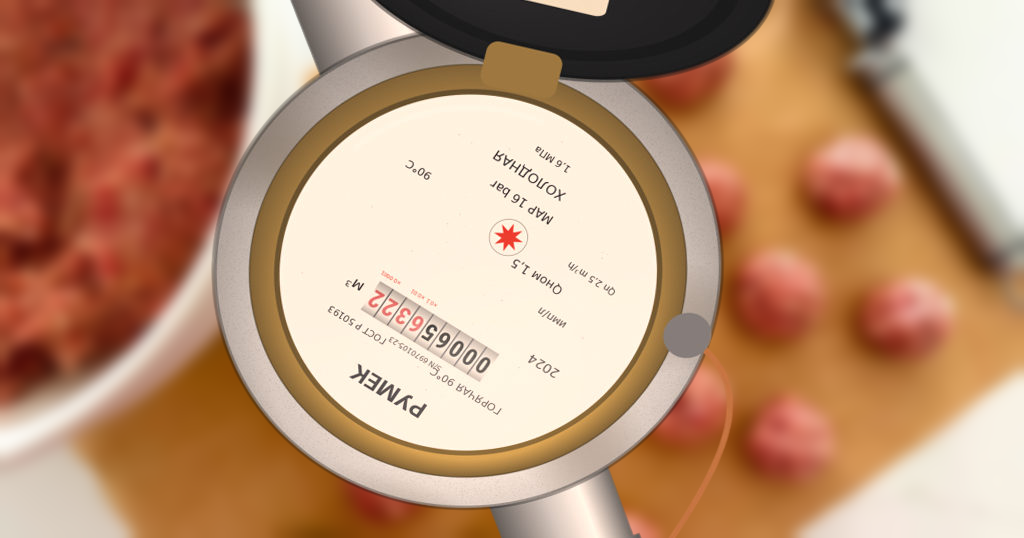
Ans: {"value": 65.6322, "unit": "m³"}
